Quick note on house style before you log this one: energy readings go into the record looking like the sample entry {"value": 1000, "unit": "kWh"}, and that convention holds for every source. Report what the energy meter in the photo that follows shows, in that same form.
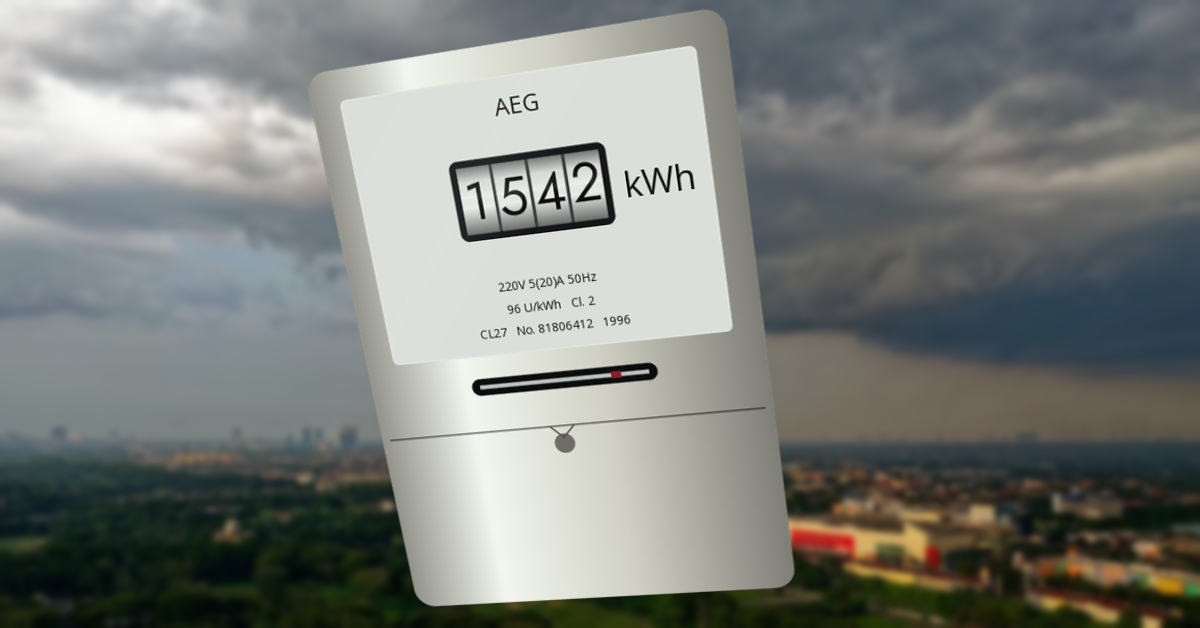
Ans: {"value": 1542, "unit": "kWh"}
